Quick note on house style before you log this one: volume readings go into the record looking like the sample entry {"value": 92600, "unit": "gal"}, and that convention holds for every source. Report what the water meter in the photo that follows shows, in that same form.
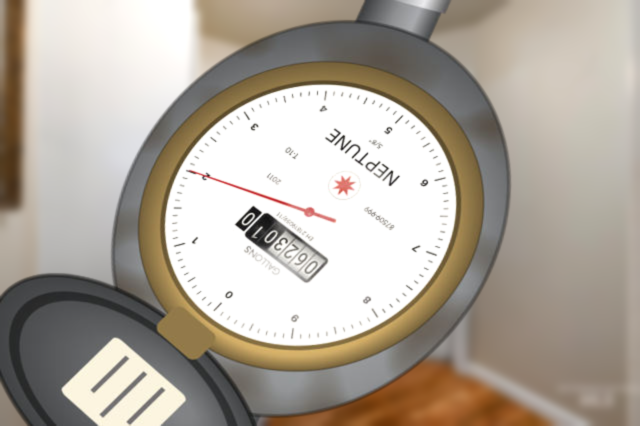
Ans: {"value": 623012.0, "unit": "gal"}
